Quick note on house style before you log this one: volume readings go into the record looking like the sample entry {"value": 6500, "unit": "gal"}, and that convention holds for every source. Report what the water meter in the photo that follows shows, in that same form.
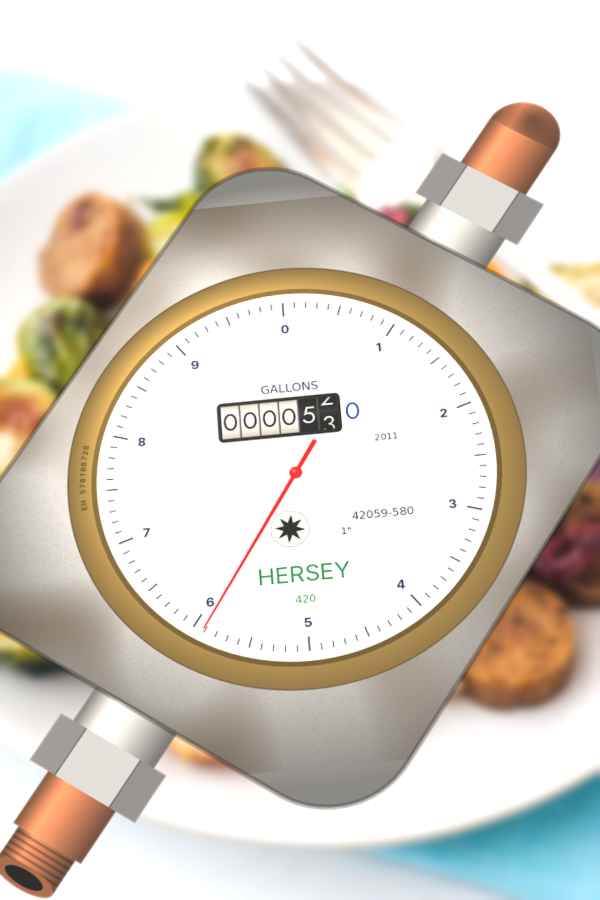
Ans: {"value": 525.9, "unit": "gal"}
